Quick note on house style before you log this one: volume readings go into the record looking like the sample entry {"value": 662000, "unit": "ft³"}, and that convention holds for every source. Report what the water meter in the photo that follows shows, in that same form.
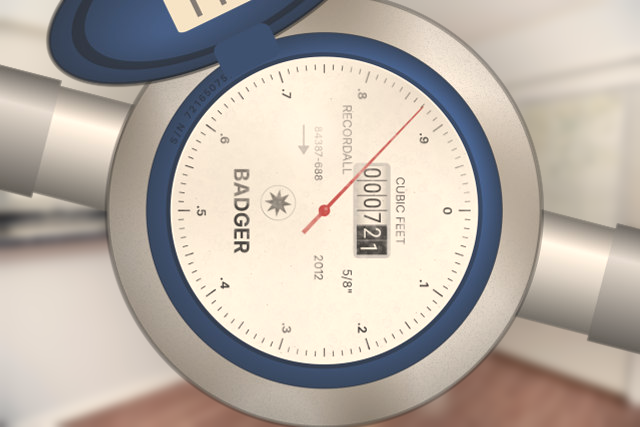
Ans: {"value": 720.87, "unit": "ft³"}
